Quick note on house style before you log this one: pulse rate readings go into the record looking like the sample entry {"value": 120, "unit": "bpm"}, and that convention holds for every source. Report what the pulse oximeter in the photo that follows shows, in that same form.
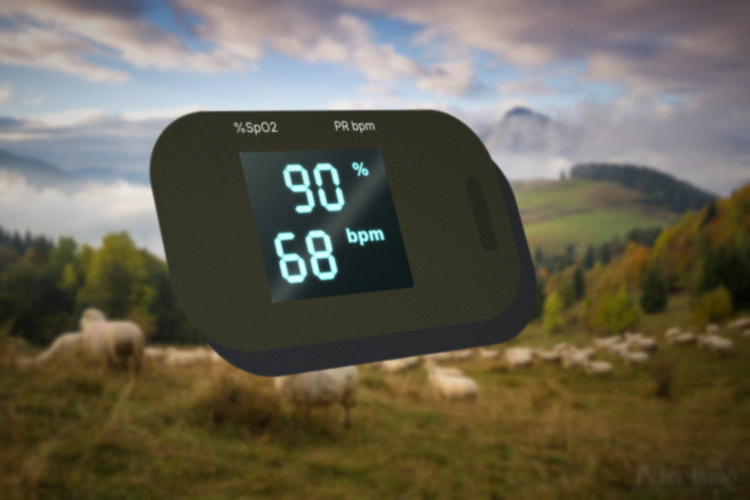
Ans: {"value": 68, "unit": "bpm"}
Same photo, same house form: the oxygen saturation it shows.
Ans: {"value": 90, "unit": "%"}
